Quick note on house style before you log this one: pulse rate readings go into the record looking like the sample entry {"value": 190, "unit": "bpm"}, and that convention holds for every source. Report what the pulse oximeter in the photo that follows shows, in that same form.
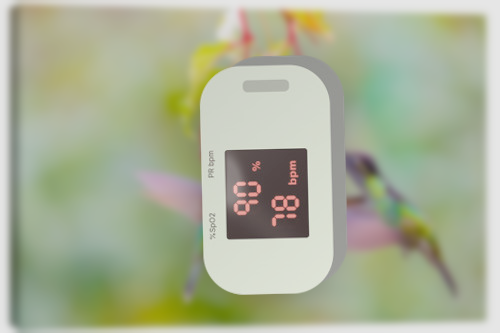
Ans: {"value": 78, "unit": "bpm"}
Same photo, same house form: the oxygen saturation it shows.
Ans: {"value": 90, "unit": "%"}
